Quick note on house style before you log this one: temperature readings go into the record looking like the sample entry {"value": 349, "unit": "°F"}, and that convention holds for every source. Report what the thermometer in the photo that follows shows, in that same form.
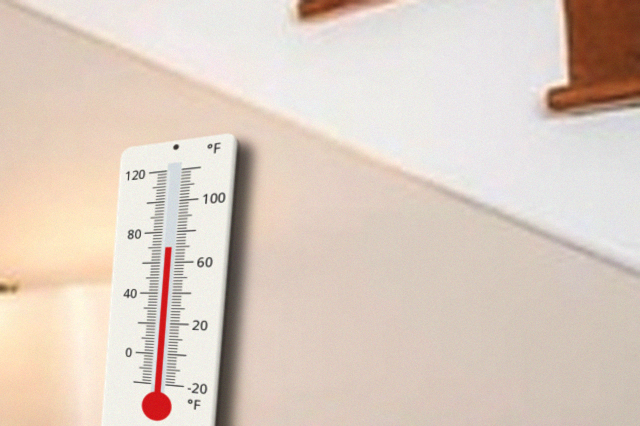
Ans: {"value": 70, "unit": "°F"}
